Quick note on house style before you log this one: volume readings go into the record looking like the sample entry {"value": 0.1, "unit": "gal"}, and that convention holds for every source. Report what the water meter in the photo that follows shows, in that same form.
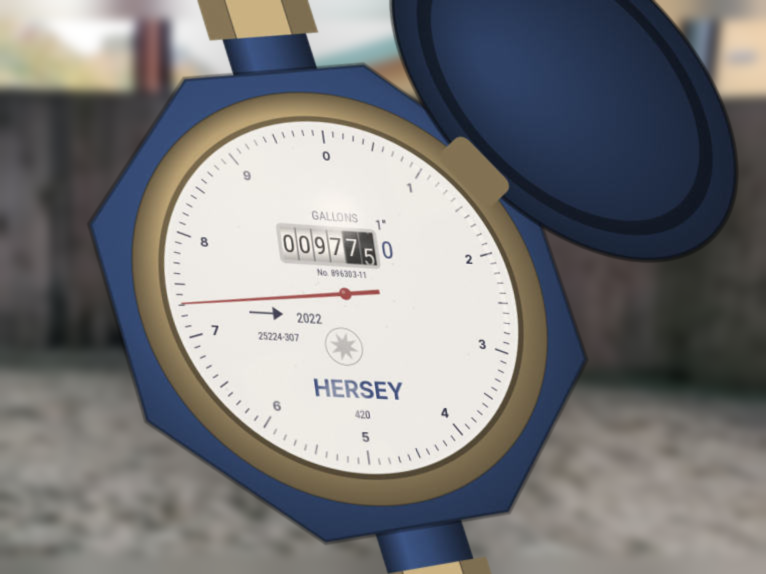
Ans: {"value": 97747.3, "unit": "gal"}
